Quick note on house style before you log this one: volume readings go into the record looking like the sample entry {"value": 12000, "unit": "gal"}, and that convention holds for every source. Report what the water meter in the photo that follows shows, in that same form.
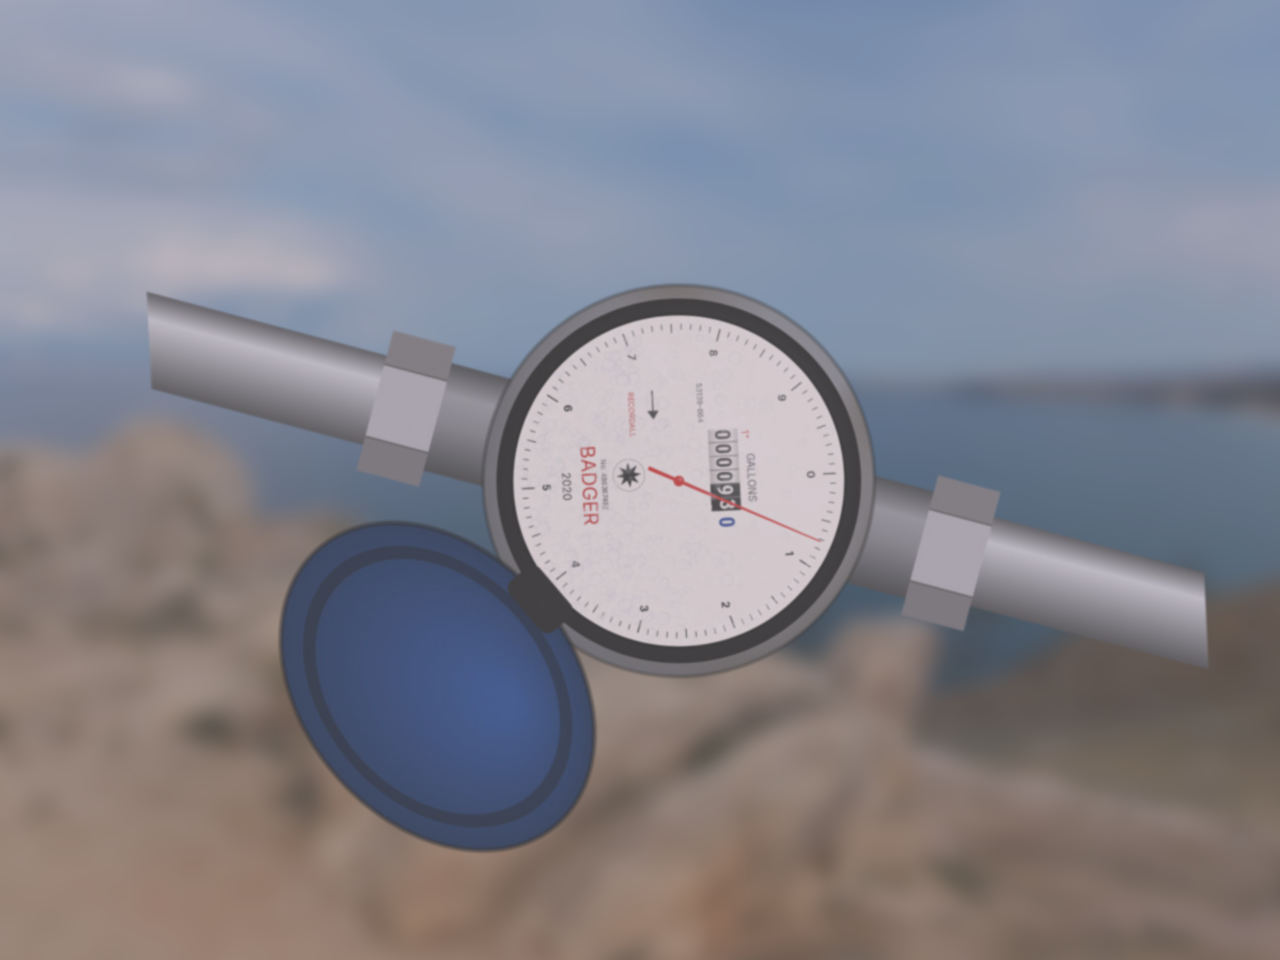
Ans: {"value": 930.7, "unit": "gal"}
